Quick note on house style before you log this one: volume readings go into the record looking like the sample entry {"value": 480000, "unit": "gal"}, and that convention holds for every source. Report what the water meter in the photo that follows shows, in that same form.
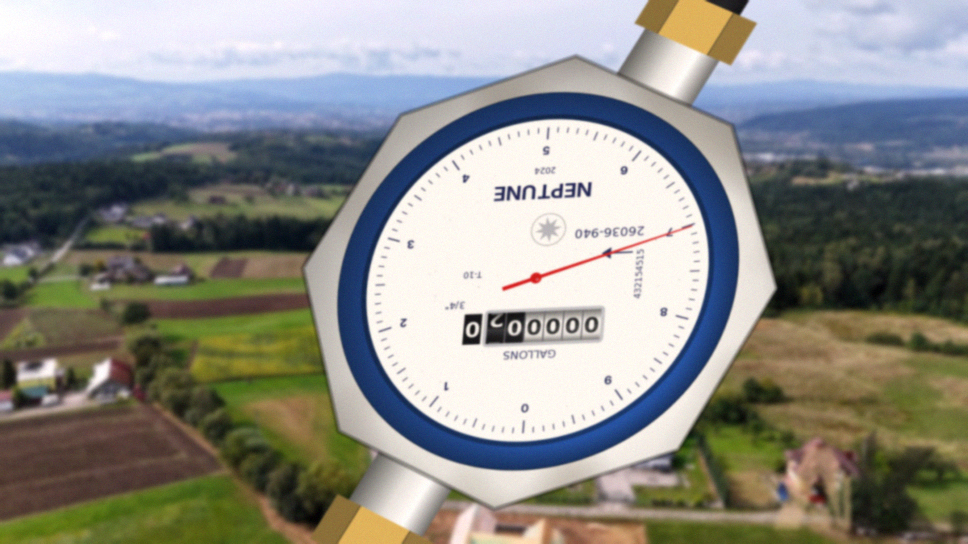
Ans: {"value": 17.0, "unit": "gal"}
